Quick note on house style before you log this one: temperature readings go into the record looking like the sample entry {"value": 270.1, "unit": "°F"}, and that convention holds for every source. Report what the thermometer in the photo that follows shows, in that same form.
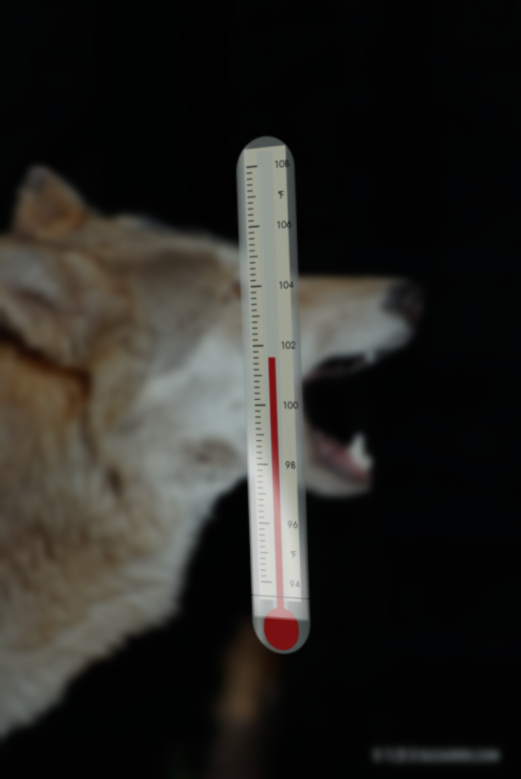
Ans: {"value": 101.6, "unit": "°F"}
